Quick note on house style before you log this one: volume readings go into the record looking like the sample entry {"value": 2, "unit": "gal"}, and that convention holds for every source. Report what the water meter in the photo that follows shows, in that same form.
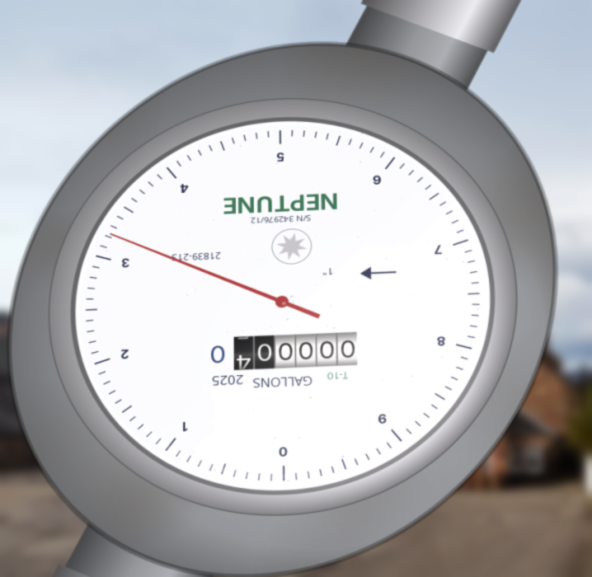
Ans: {"value": 43.2, "unit": "gal"}
